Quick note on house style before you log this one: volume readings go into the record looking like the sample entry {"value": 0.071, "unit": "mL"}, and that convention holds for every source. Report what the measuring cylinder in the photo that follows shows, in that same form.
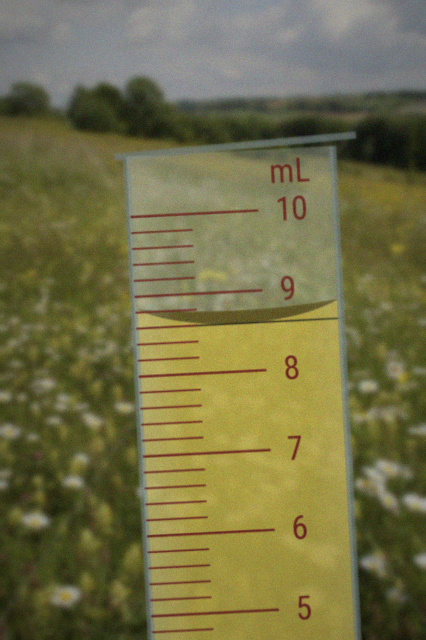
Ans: {"value": 8.6, "unit": "mL"}
